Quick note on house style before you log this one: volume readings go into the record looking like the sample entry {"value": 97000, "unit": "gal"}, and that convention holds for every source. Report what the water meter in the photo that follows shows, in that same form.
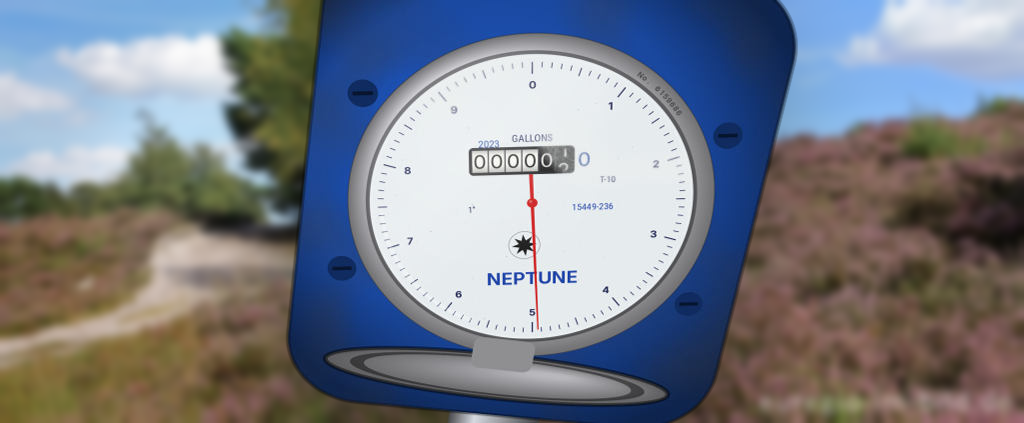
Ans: {"value": 14.9, "unit": "gal"}
